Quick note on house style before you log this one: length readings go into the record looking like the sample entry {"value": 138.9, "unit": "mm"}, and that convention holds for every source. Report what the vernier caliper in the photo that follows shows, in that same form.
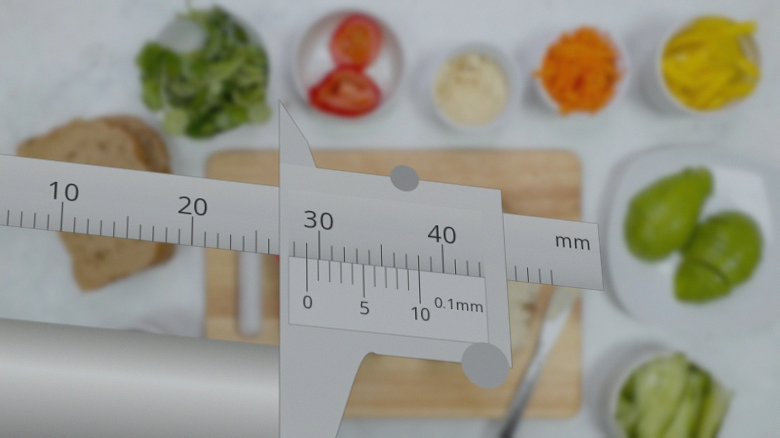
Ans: {"value": 29.0, "unit": "mm"}
